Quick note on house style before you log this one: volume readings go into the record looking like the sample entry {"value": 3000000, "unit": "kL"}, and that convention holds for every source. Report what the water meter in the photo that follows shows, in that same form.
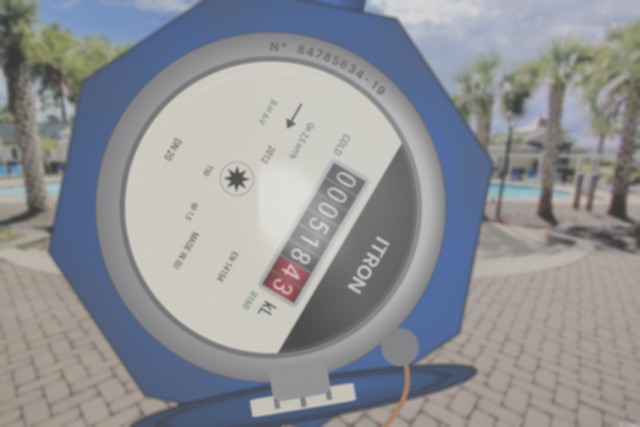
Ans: {"value": 518.43, "unit": "kL"}
